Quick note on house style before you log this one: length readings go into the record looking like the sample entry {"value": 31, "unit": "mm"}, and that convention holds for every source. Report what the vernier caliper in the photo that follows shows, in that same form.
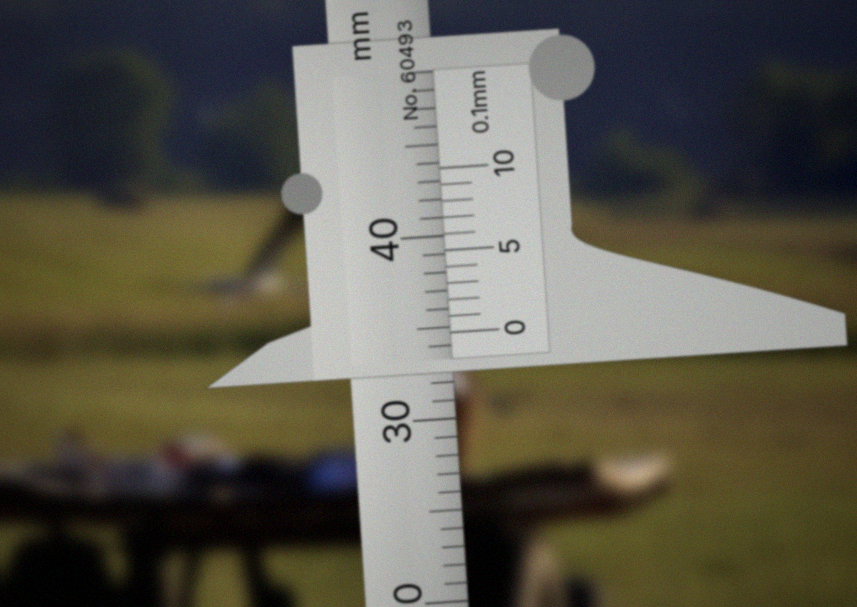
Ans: {"value": 34.7, "unit": "mm"}
